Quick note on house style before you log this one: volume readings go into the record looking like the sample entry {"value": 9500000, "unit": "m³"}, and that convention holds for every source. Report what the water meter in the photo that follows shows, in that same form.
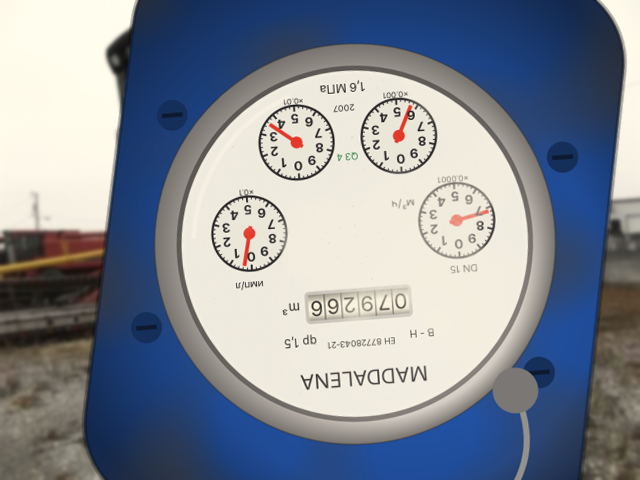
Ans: {"value": 79266.0357, "unit": "m³"}
